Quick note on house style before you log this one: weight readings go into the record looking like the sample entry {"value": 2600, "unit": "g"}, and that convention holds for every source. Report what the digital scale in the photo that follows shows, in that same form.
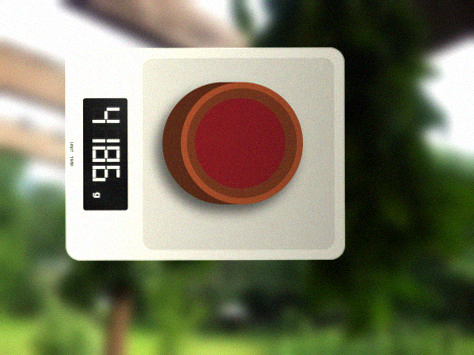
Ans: {"value": 4186, "unit": "g"}
